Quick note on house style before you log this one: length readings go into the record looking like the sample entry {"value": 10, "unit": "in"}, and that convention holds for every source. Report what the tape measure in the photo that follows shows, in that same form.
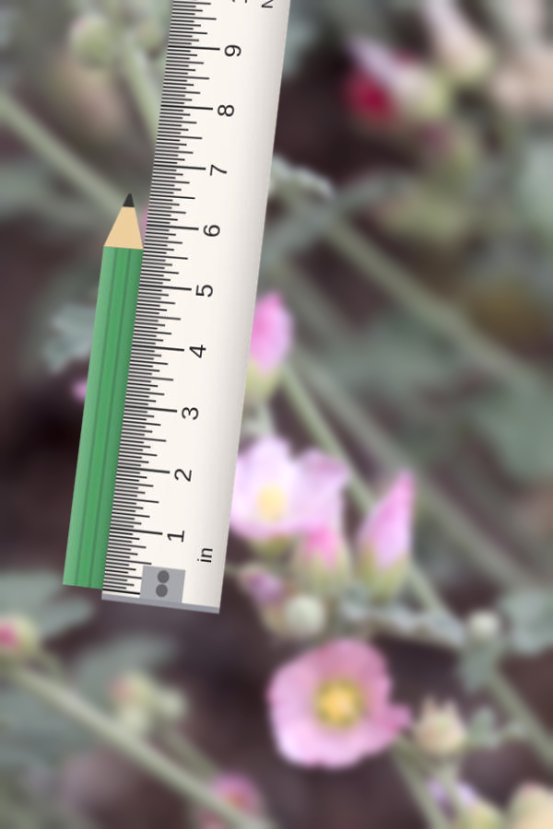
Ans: {"value": 6.5, "unit": "in"}
